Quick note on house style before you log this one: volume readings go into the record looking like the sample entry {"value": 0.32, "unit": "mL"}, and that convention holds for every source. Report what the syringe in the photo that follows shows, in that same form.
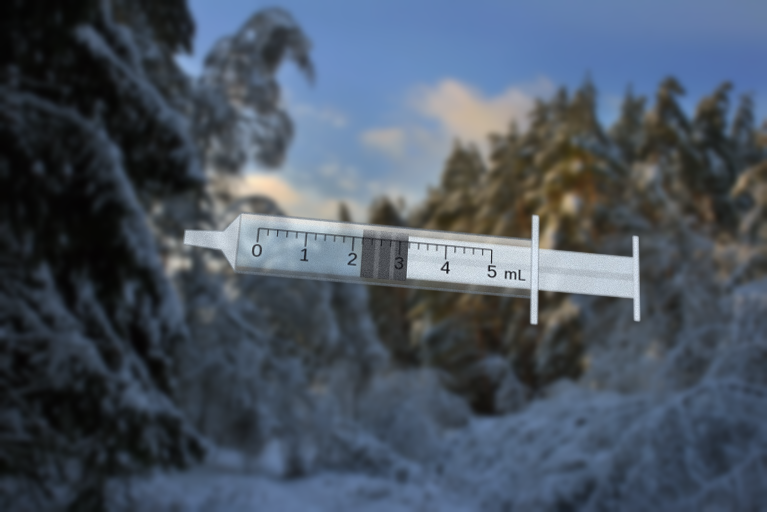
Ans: {"value": 2.2, "unit": "mL"}
